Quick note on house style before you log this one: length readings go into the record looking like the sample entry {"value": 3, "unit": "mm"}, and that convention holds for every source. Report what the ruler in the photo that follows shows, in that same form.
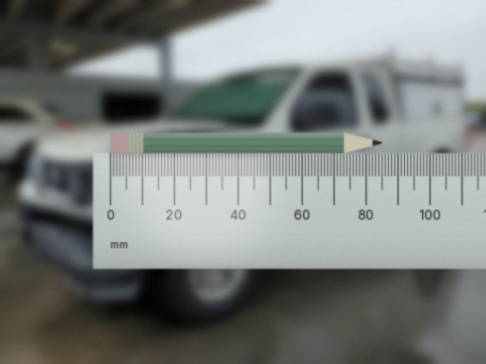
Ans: {"value": 85, "unit": "mm"}
